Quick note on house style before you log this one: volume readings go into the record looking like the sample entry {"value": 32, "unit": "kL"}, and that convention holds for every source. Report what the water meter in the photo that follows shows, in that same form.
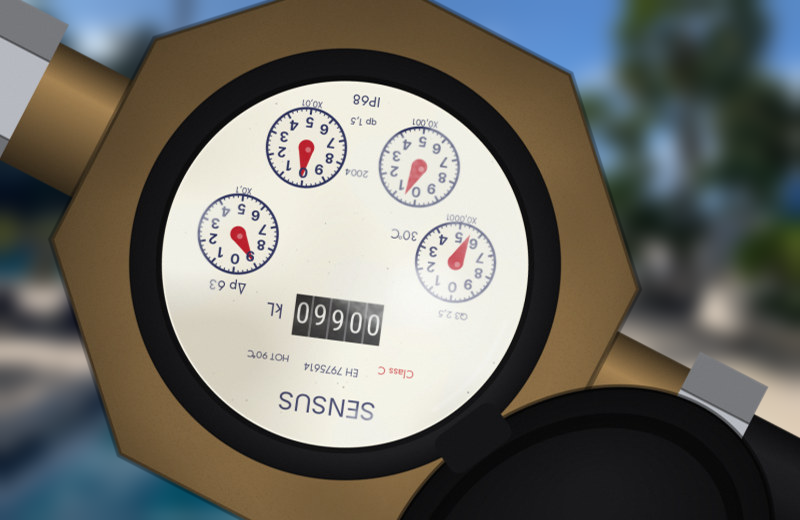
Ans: {"value": 659.9005, "unit": "kL"}
